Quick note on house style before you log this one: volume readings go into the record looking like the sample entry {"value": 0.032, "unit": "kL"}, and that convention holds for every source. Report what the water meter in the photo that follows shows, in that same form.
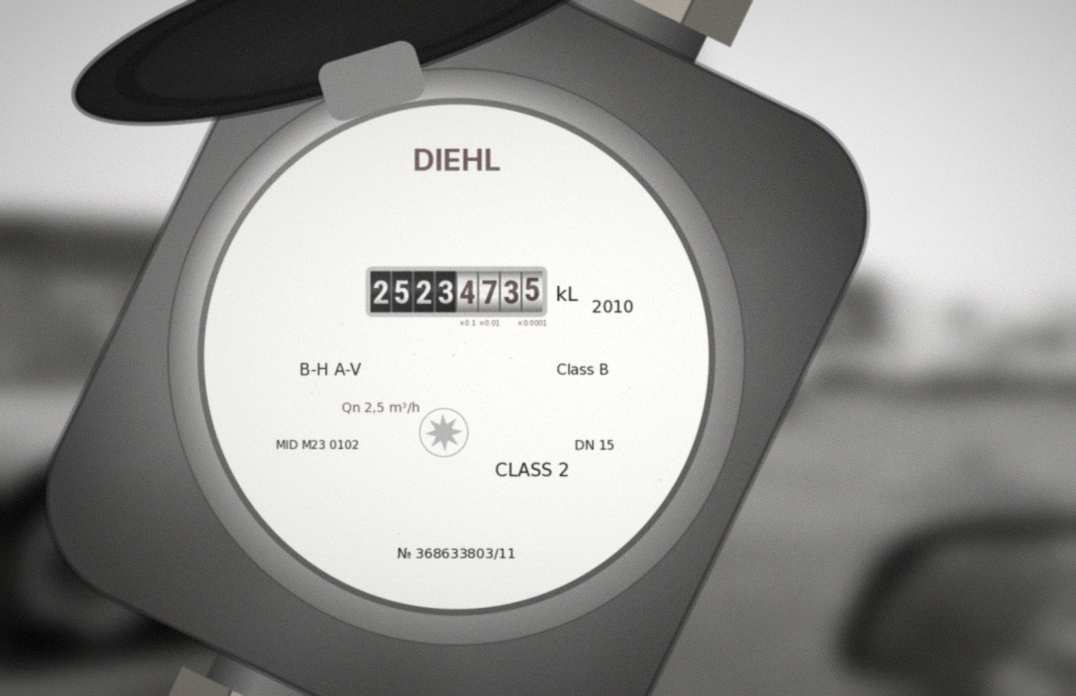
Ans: {"value": 2523.4735, "unit": "kL"}
